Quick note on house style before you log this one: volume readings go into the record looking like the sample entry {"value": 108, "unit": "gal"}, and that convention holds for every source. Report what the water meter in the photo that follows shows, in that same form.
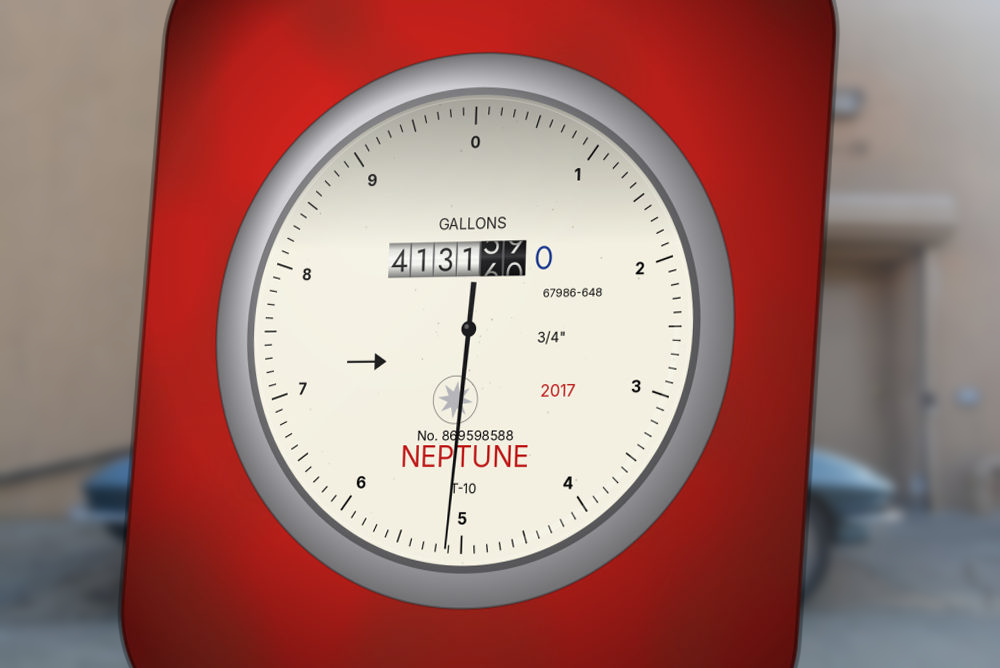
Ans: {"value": 4131595.1, "unit": "gal"}
